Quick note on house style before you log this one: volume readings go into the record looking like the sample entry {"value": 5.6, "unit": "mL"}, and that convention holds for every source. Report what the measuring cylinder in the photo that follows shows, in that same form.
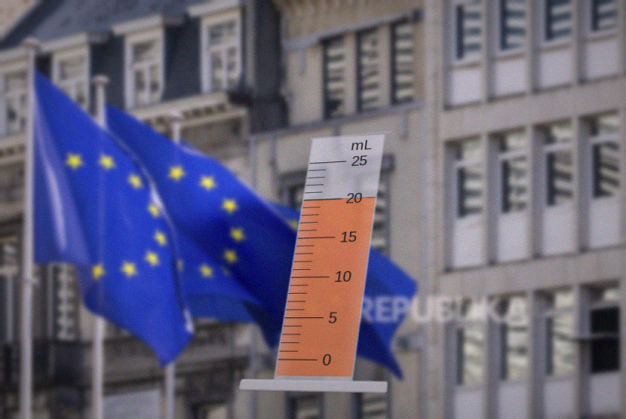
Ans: {"value": 20, "unit": "mL"}
